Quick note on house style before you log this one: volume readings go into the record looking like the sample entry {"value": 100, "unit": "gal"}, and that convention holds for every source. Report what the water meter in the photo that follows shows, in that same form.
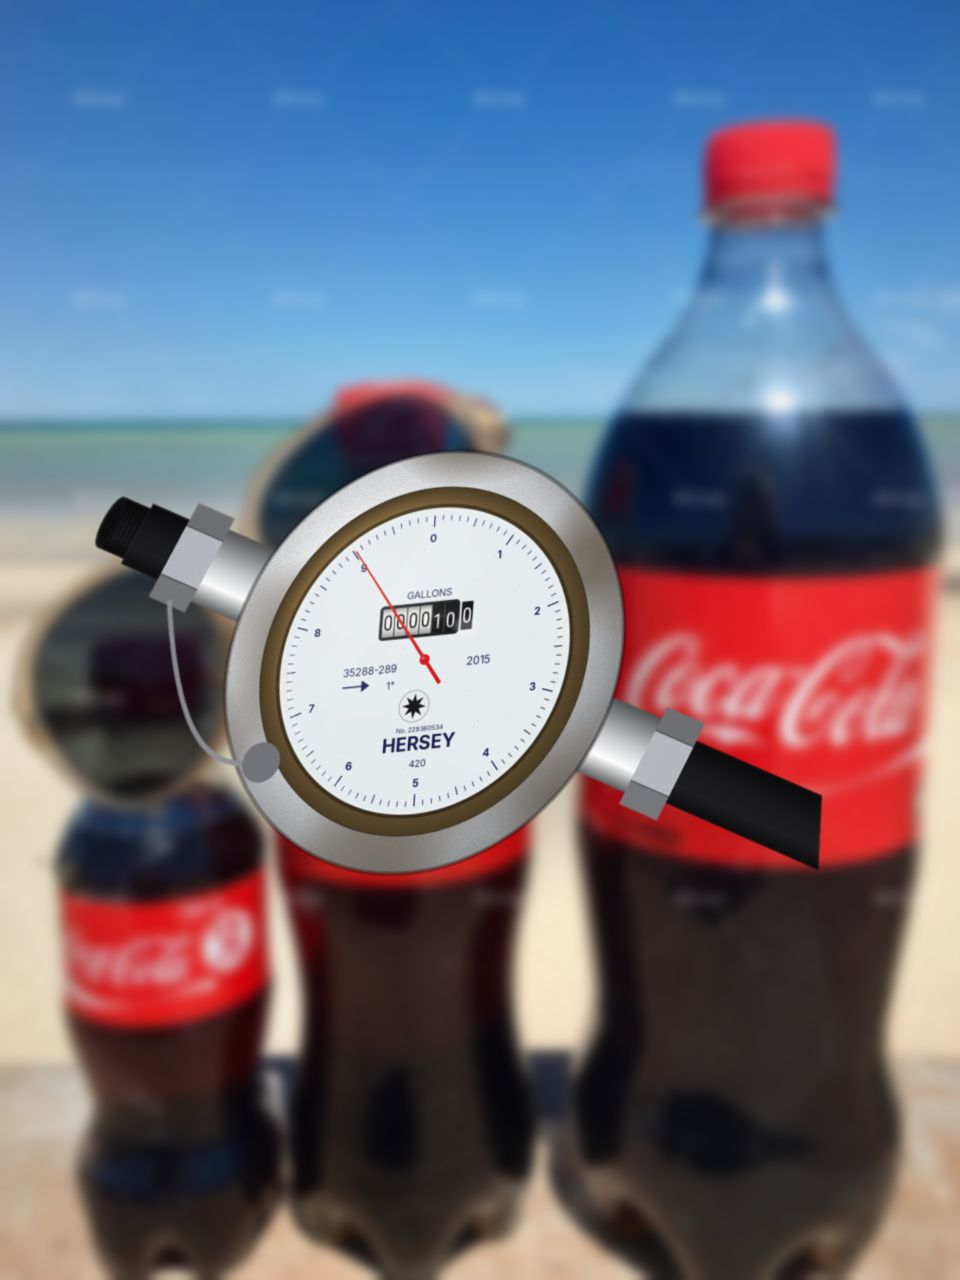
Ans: {"value": 99.0, "unit": "gal"}
